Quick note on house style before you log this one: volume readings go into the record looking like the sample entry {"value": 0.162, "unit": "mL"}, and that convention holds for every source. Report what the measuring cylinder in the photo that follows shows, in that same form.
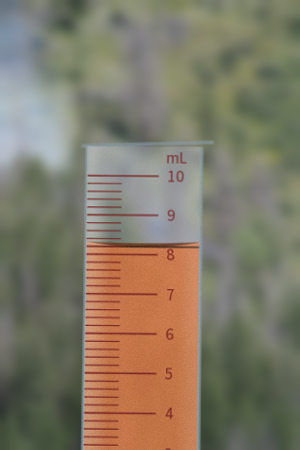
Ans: {"value": 8.2, "unit": "mL"}
